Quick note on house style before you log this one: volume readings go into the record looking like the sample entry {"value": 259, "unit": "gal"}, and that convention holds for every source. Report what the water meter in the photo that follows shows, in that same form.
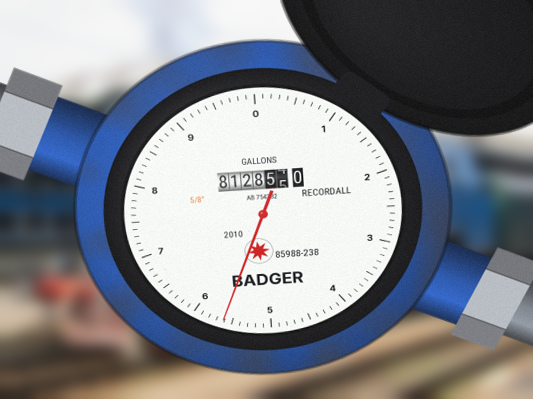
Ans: {"value": 8128545.6, "unit": "gal"}
